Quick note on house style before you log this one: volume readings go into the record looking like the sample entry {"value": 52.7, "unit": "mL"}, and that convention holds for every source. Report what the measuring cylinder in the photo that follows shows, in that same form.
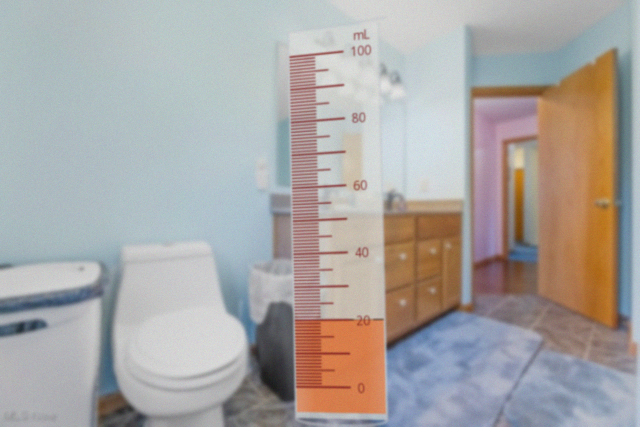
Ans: {"value": 20, "unit": "mL"}
